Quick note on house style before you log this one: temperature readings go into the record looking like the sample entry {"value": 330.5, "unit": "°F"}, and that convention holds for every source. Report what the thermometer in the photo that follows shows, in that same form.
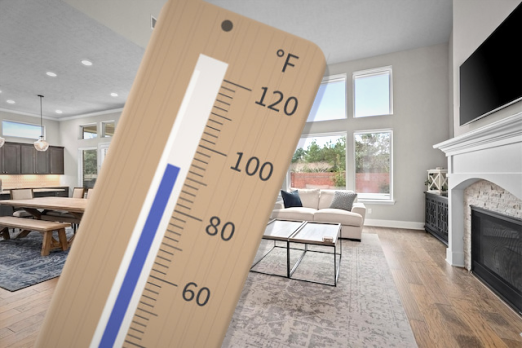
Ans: {"value": 92, "unit": "°F"}
